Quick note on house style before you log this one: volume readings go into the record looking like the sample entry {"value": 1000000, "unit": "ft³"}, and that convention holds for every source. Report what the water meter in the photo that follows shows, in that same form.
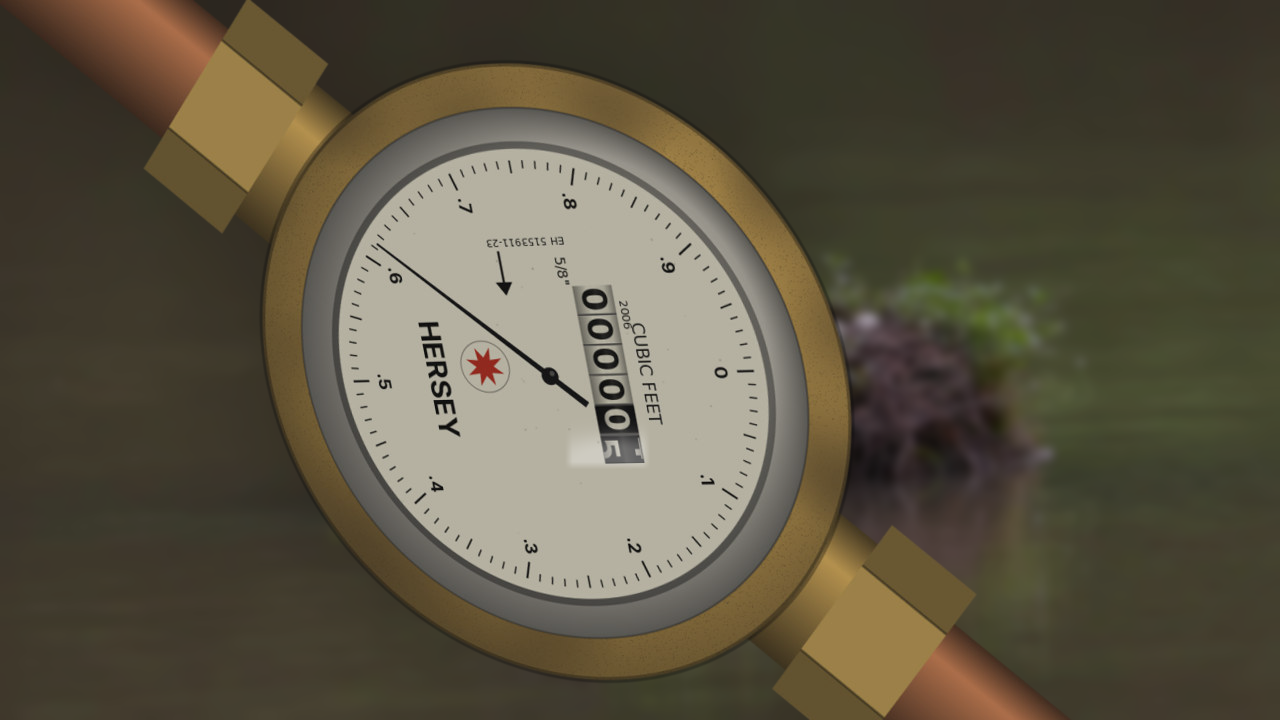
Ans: {"value": 4.61, "unit": "ft³"}
